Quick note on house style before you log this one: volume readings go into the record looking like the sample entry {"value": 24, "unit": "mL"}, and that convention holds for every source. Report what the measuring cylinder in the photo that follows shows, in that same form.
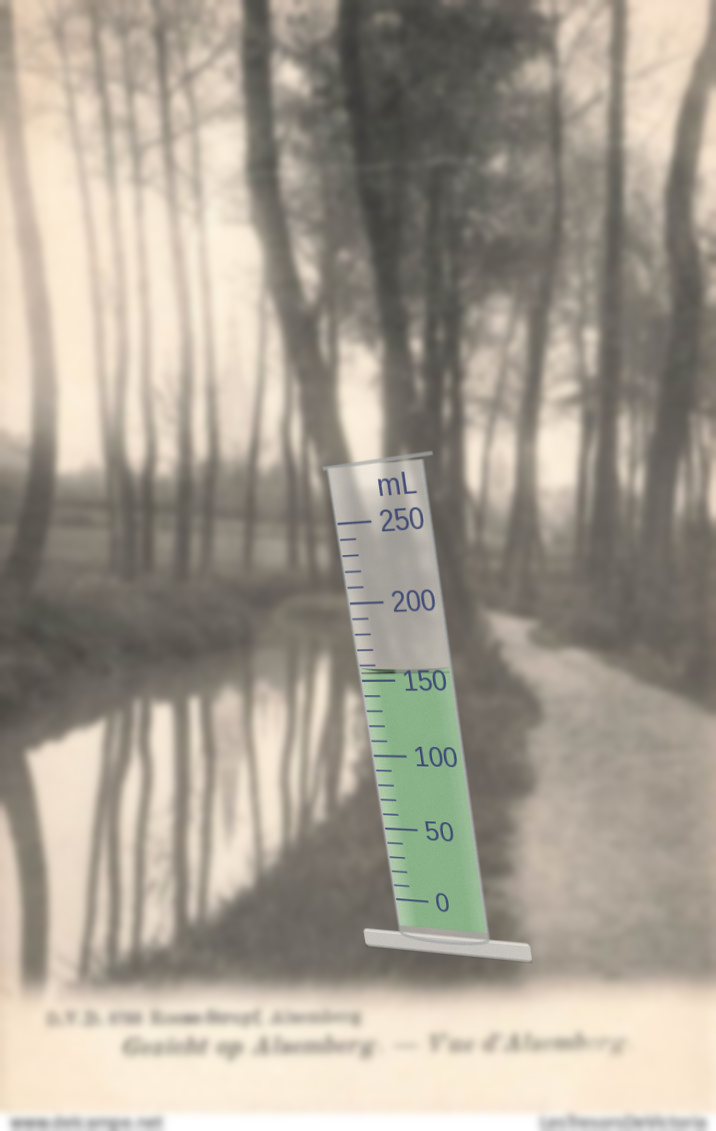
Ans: {"value": 155, "unit": "mL"}
